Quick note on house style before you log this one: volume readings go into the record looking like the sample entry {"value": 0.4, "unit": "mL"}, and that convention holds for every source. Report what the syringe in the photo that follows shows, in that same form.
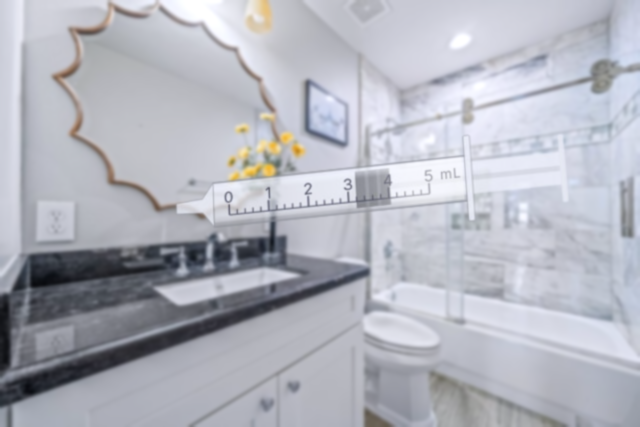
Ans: {"value": 3.2, "unit": "mL"}
